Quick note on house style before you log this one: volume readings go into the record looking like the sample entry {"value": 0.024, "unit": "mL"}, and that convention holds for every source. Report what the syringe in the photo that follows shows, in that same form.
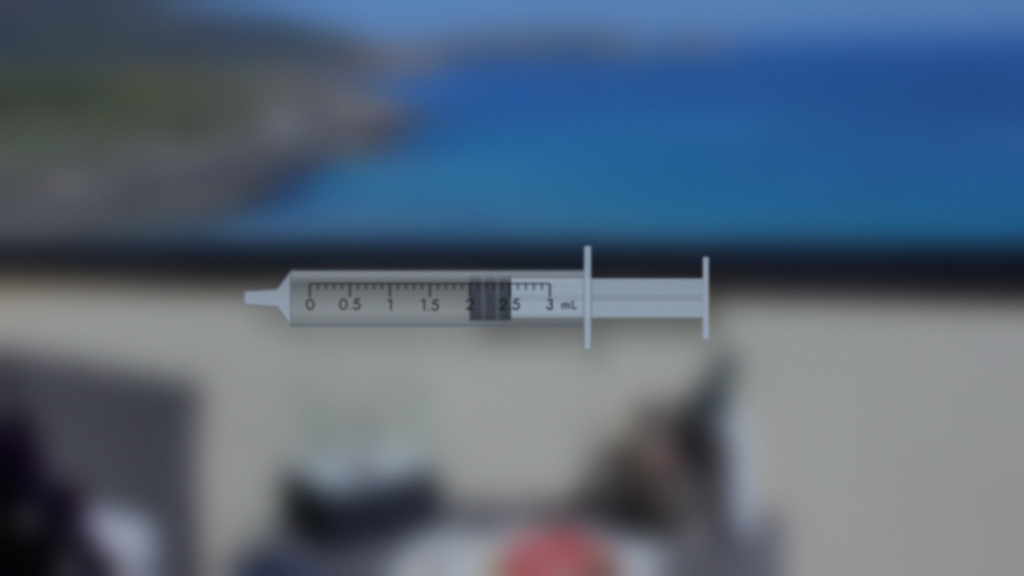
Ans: {"value": 2, "unit": "mL"}
